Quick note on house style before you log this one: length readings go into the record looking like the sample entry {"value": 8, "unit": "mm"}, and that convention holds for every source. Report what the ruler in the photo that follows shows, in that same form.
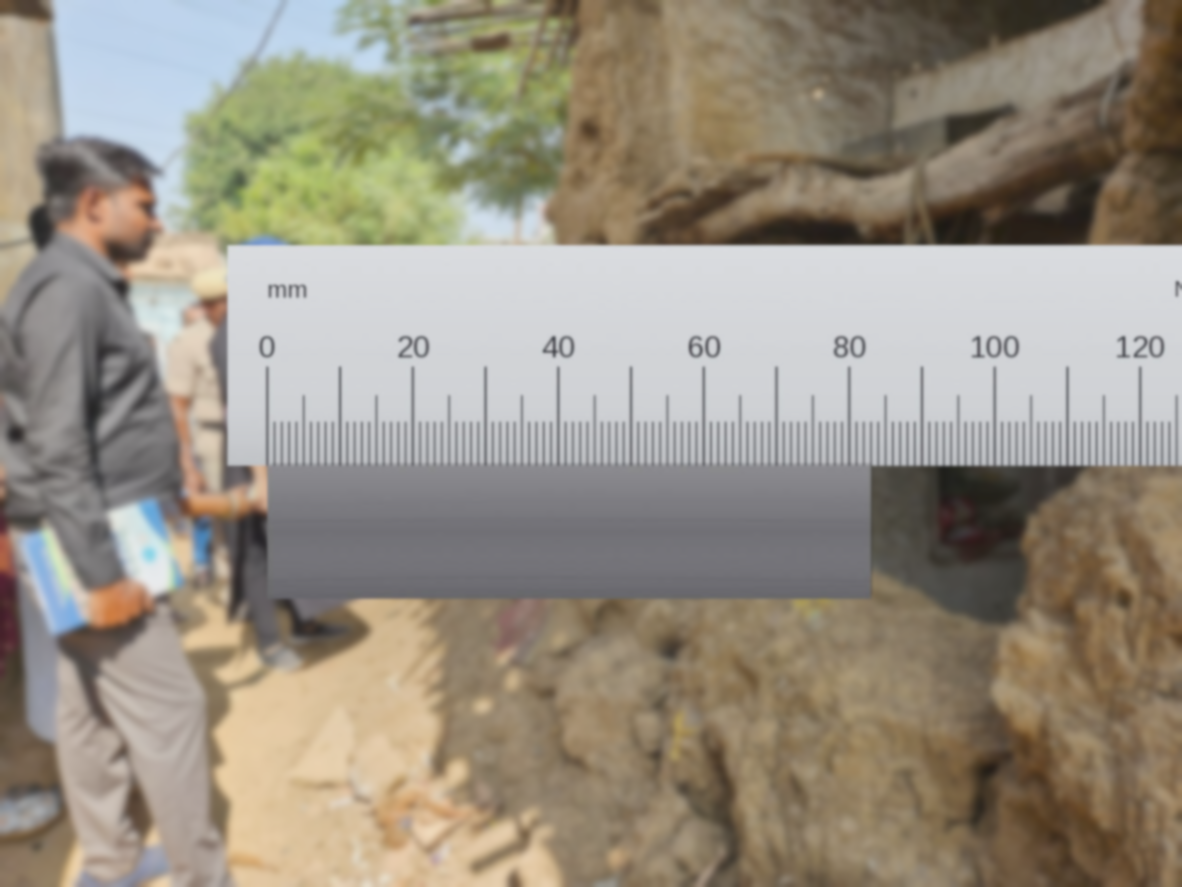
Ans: {"value": 83, "unit": "mm"}
